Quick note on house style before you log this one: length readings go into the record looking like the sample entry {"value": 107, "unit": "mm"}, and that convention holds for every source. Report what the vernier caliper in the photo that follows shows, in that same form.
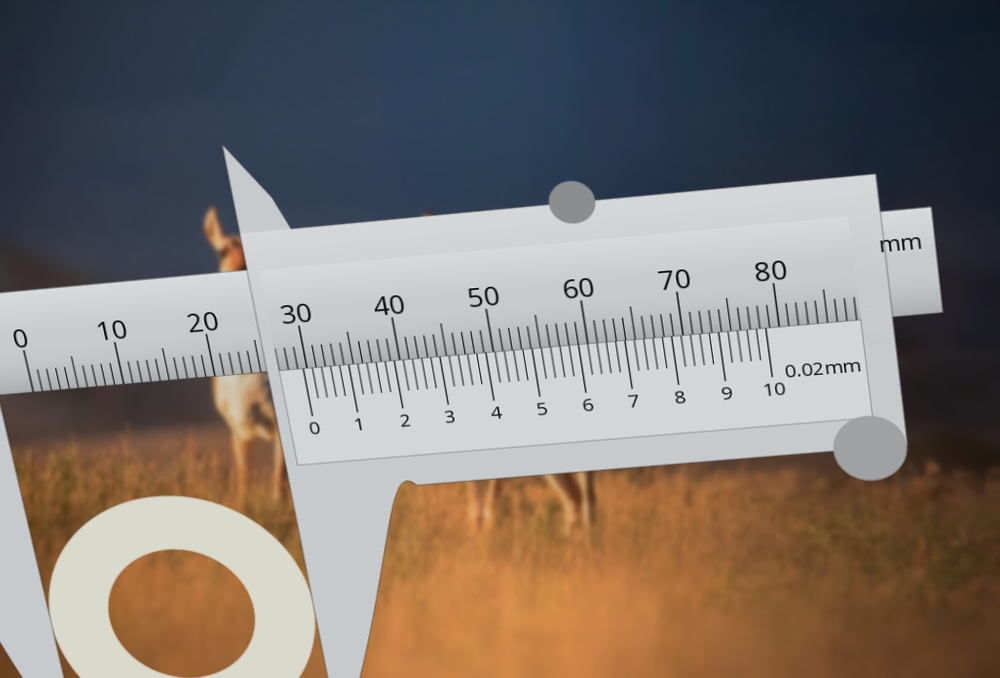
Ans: {"value": 29.6, "unit": "mm"}
